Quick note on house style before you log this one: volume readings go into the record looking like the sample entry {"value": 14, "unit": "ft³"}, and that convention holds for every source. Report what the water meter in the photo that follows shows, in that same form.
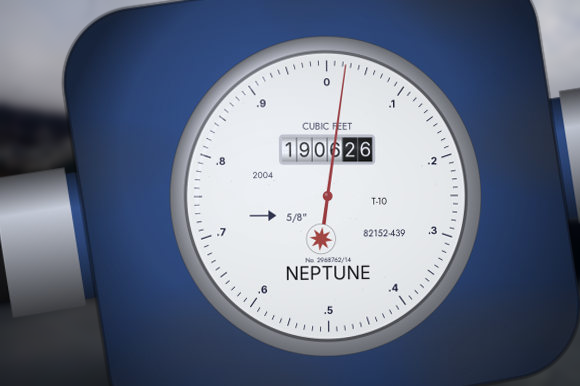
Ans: {"value": 190626.02, "unit": "ft³"}
